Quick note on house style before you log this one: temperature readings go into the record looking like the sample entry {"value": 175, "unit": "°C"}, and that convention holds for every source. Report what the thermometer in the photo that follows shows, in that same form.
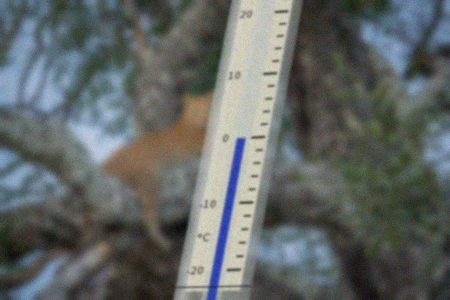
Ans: {"value": 0, "unit": "°C"}
